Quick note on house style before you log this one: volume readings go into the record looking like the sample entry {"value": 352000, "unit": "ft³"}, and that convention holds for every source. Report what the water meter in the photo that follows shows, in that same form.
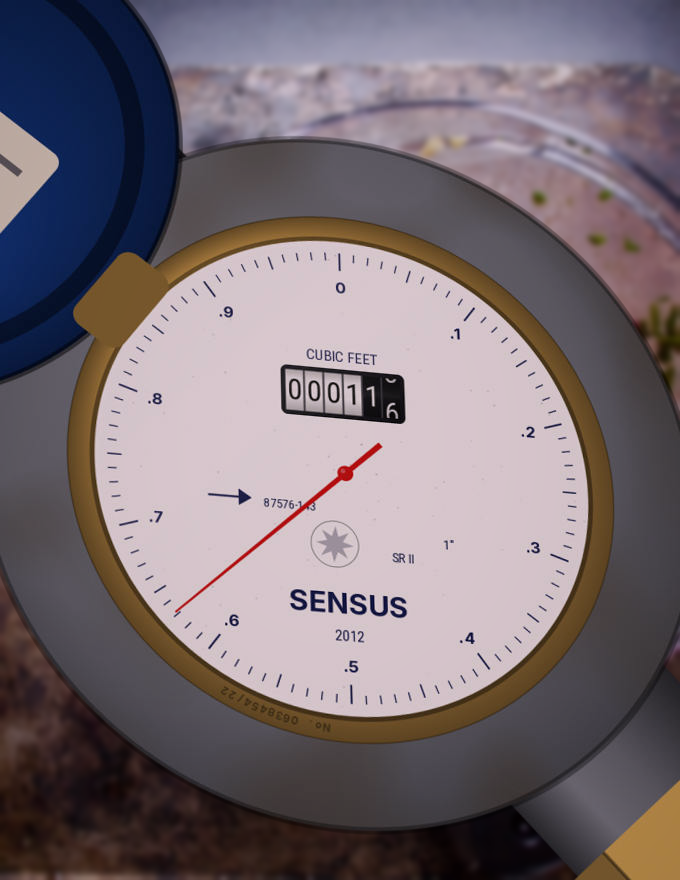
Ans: {"value": 115.63, "unit": "ft³"}
